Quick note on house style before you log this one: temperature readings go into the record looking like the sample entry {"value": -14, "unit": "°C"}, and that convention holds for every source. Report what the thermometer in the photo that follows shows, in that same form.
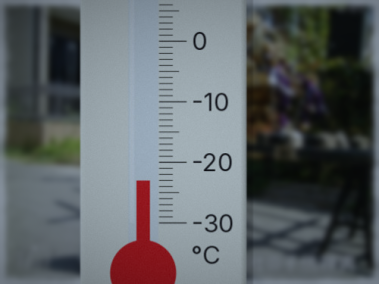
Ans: {"value": -23, "unit": "°C"}
